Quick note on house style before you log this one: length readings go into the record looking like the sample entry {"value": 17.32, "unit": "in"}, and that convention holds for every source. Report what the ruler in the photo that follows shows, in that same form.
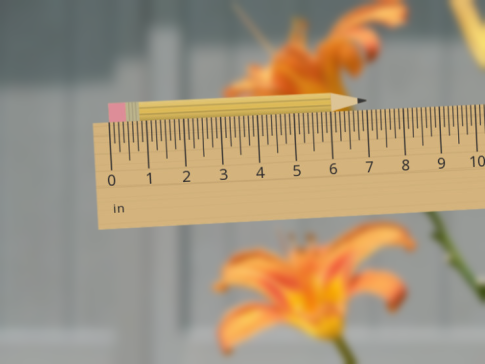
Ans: {"value": 7, "unit": "in"}
